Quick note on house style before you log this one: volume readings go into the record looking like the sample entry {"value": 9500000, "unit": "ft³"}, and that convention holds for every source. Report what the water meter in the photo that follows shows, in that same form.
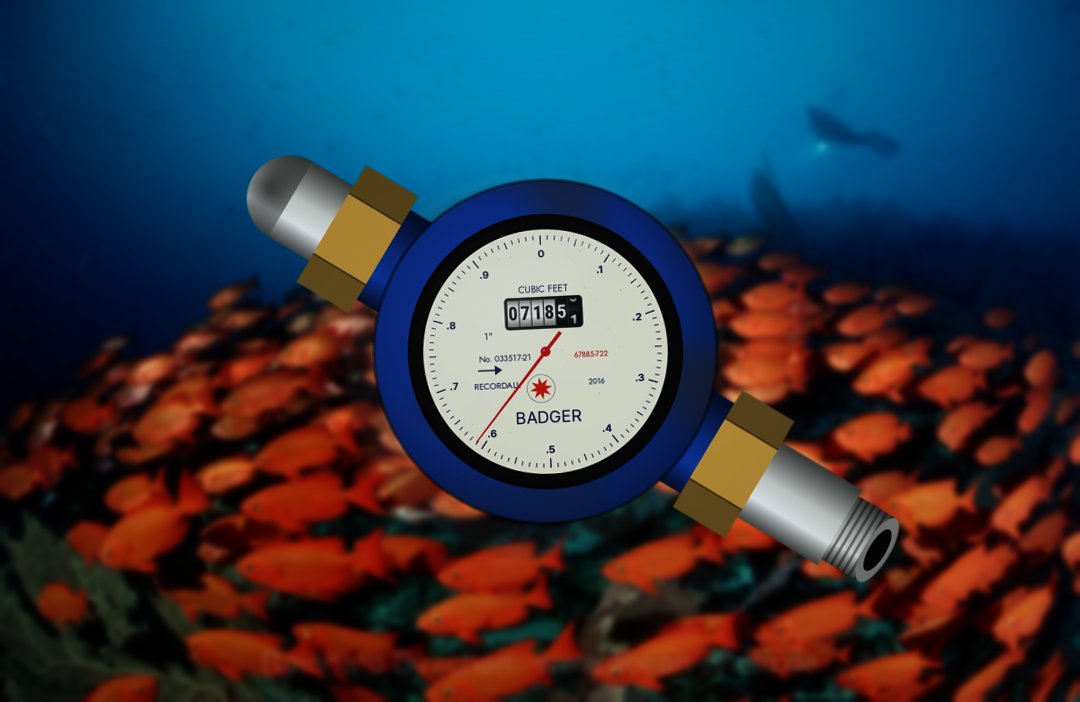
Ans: {"value": 71850.61, "unit": "ft³"}
